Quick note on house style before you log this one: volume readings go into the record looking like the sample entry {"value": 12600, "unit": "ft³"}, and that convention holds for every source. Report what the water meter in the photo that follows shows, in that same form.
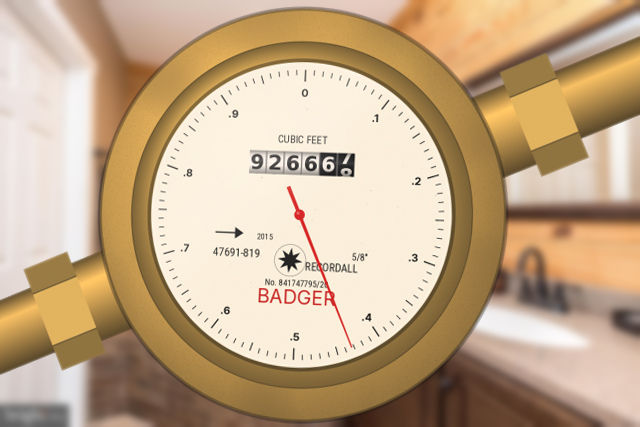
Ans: {"value": 926667.43, "unit": "ft³"}
